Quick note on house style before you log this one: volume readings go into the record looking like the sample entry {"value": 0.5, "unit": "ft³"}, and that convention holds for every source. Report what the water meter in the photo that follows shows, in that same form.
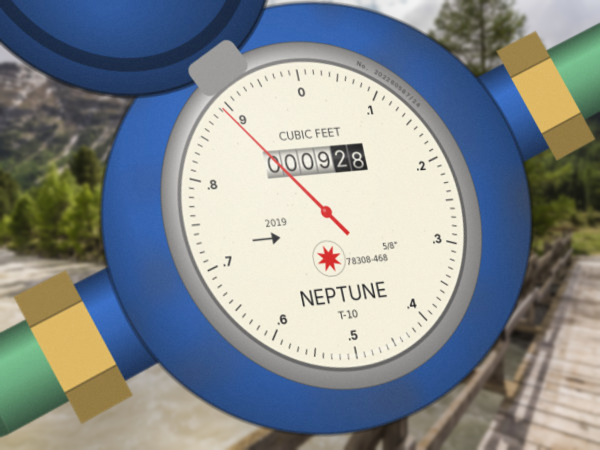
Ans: {"value": 927.89, "unit": "ft³"}
